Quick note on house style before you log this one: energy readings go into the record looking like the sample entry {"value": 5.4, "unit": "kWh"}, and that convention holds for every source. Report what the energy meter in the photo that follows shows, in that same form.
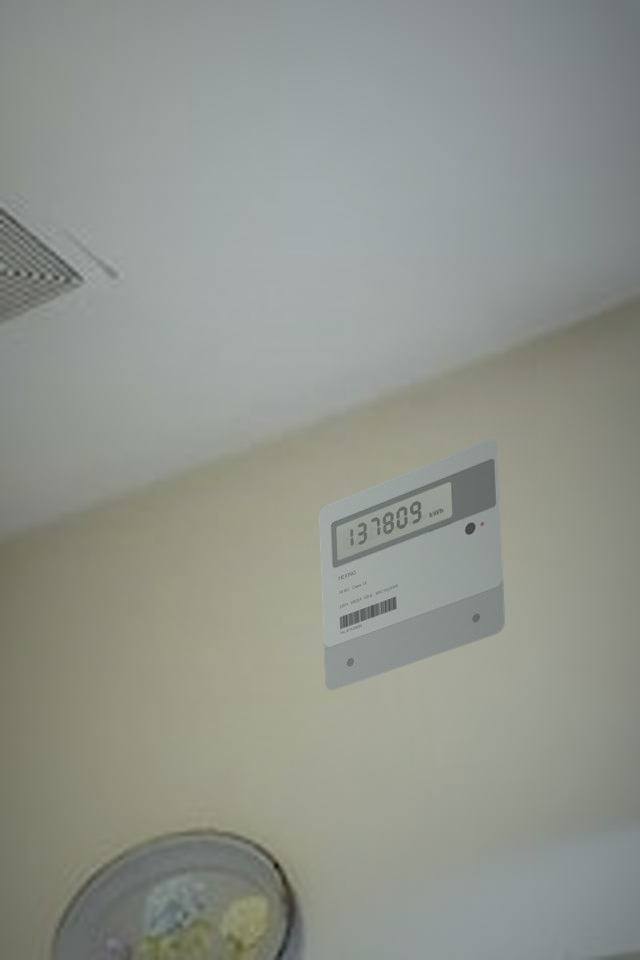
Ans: {"value": 137809, "unit": "kWh"}
